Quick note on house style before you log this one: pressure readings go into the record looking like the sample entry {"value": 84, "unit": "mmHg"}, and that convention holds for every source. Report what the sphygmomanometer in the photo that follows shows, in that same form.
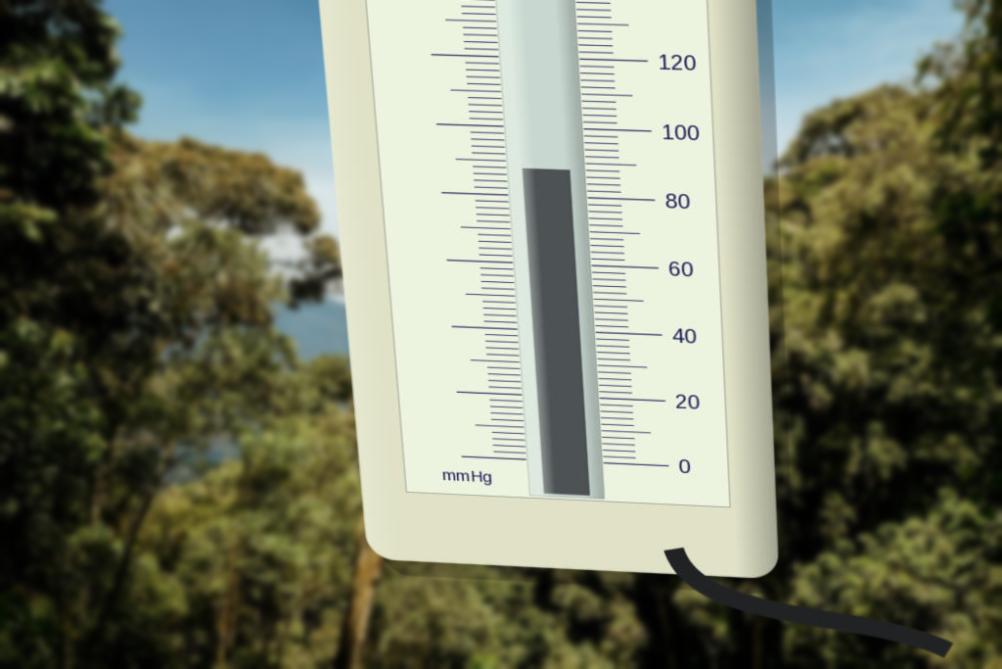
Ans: {"value": 88, "unit": "mmHg"}
